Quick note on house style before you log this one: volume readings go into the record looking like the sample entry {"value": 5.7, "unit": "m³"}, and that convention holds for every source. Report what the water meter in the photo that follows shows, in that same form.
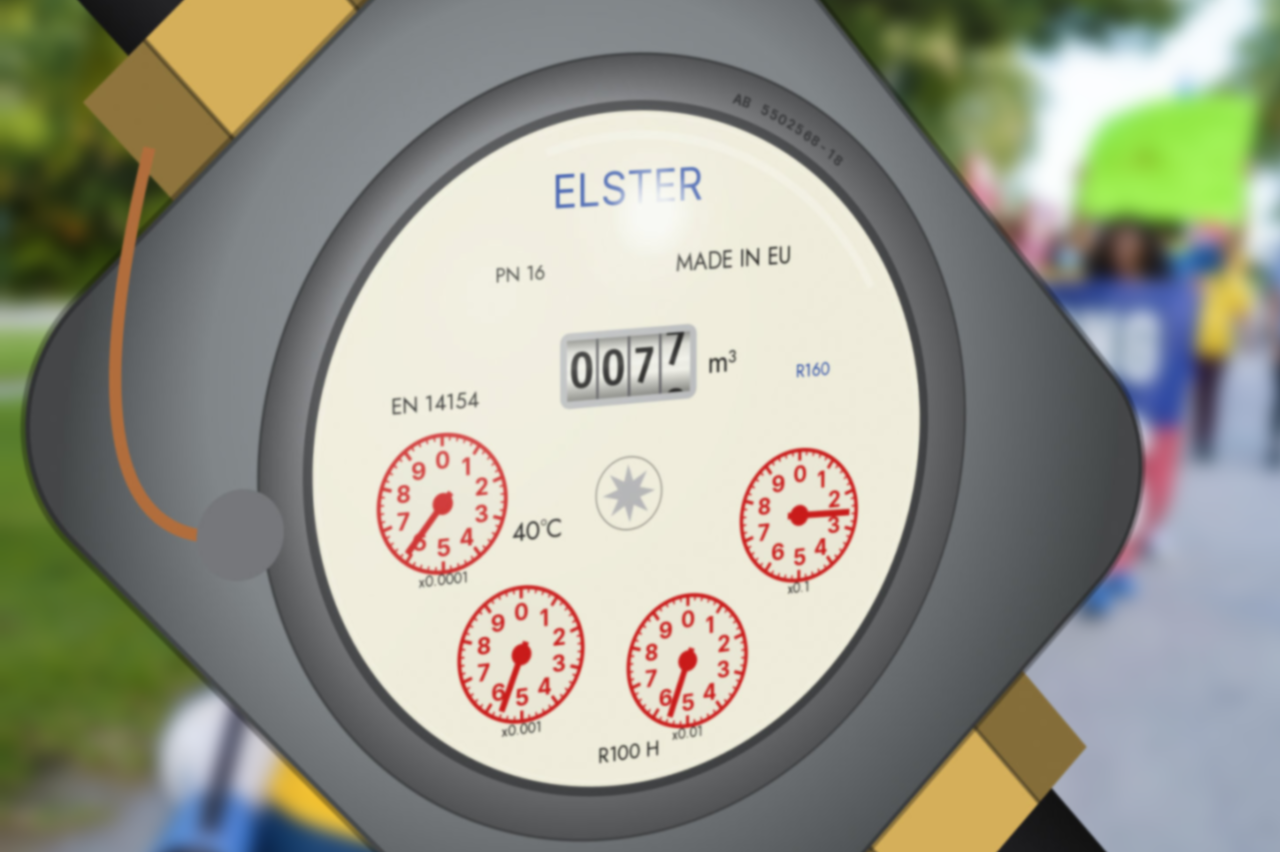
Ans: {"value": 77.2556, "unit": "m³"}
